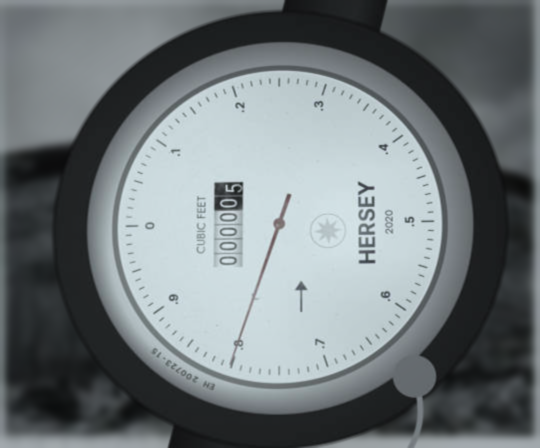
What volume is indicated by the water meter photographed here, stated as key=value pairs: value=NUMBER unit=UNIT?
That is value=4.80 unit=ft³
